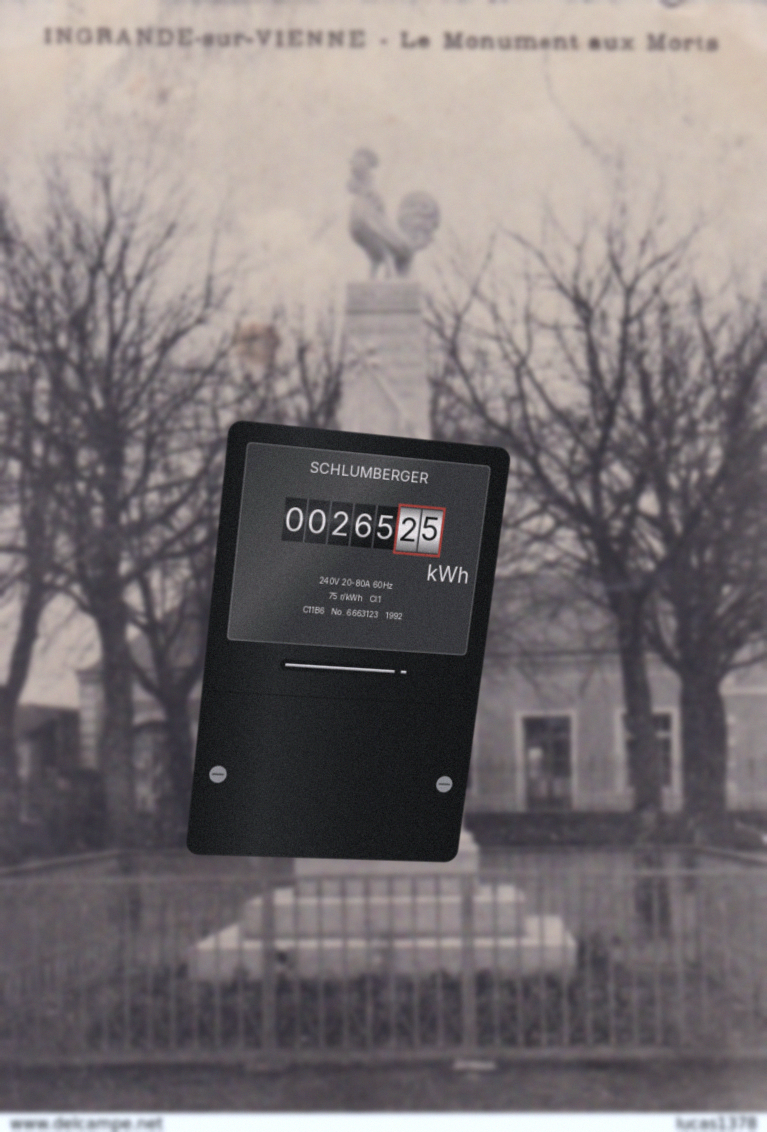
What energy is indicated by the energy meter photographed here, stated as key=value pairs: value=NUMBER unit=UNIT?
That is value=265.25 unit=kWh
